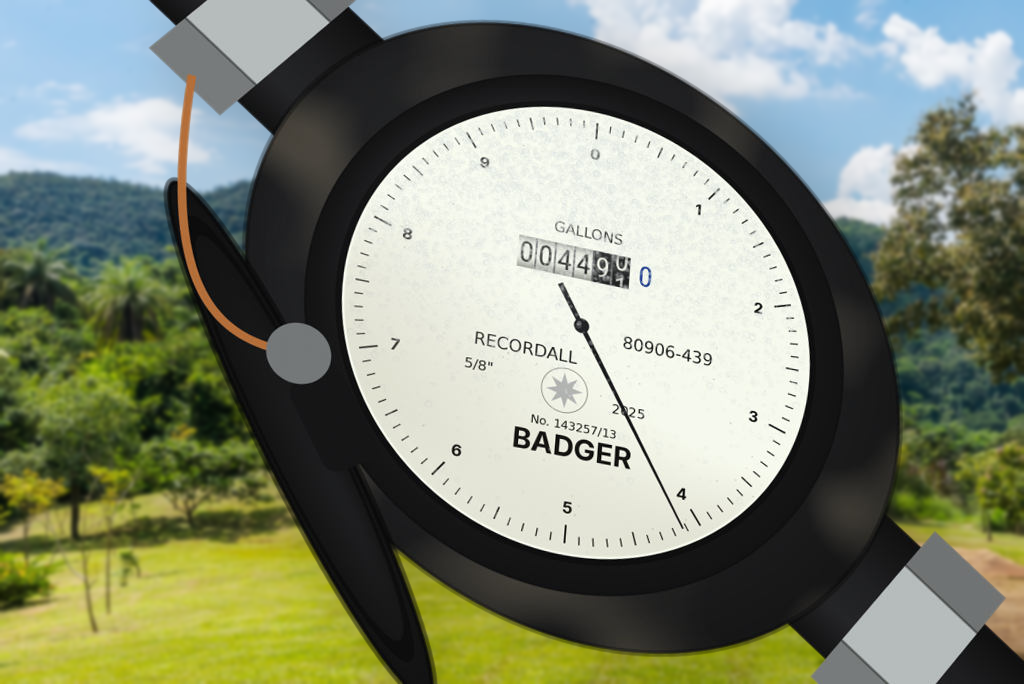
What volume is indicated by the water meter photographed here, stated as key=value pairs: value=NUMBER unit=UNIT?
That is value=44904.1 unit=gal
